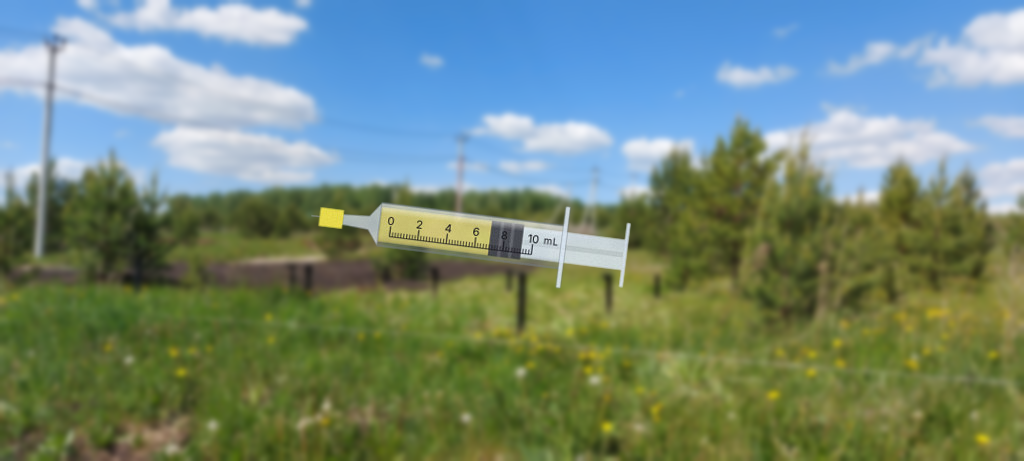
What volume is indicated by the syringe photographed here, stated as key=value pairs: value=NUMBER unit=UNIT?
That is value=7 unit=mL
